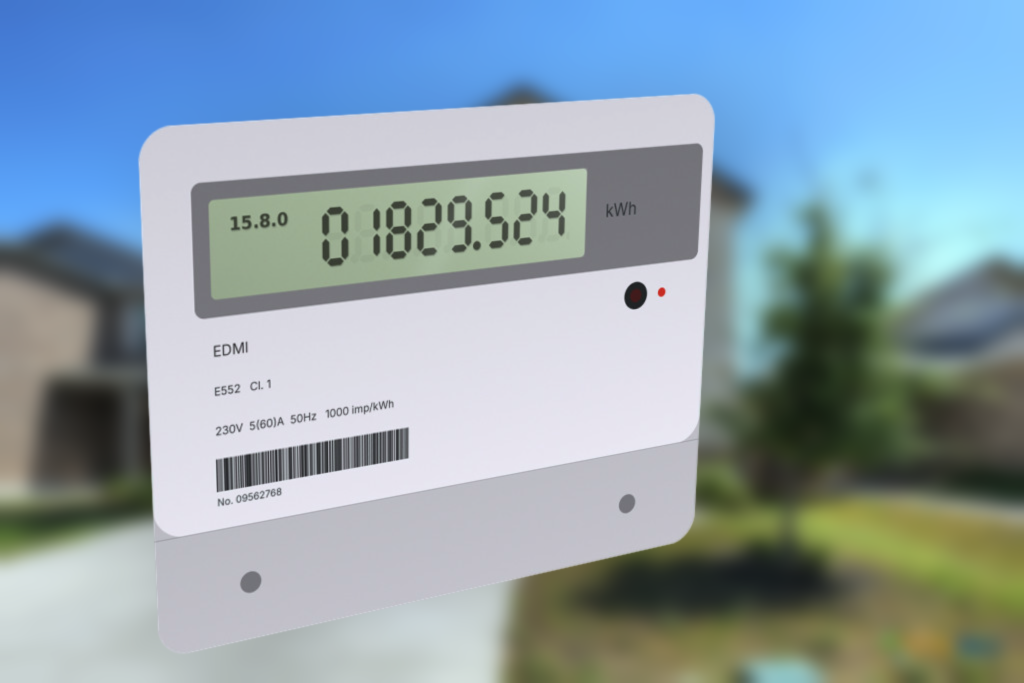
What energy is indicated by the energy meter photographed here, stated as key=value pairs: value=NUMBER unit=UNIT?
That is value=1829.524 unit=kWh
